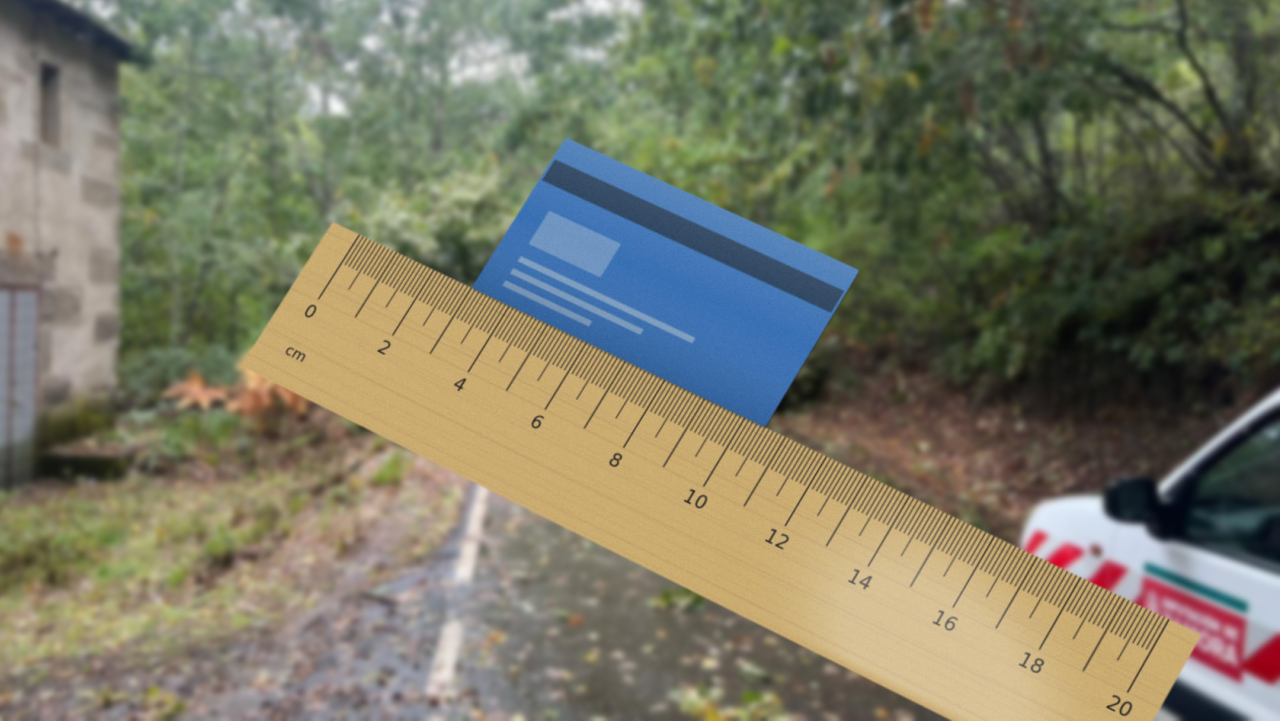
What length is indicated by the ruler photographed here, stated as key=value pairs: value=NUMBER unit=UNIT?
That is value=7.5 unit=cm
